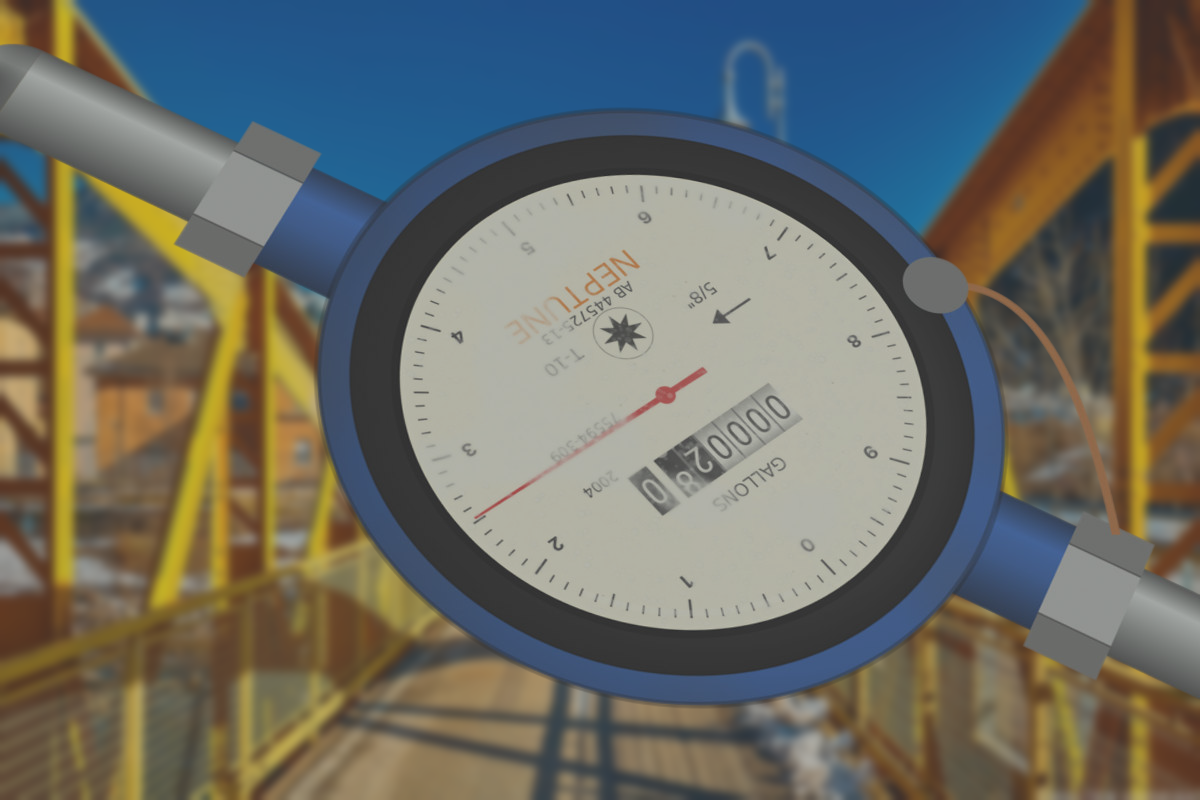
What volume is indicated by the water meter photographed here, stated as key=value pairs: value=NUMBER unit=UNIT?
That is value=282.5 unit=gal
